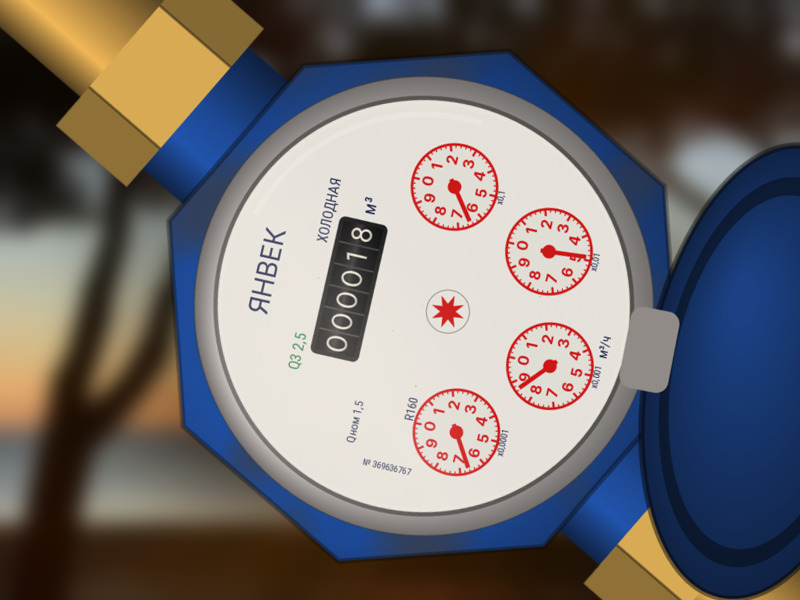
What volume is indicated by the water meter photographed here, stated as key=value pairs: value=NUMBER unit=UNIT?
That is value=18.6486 unit=m³
